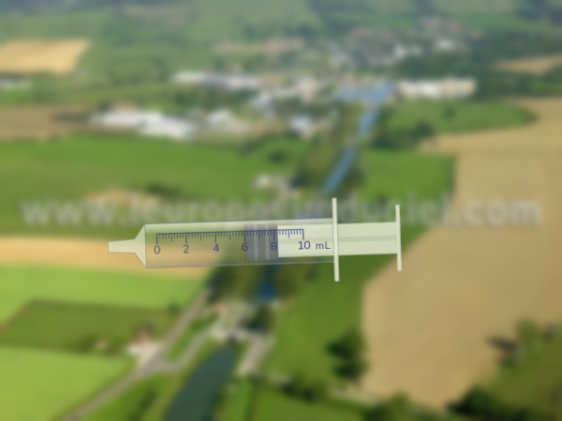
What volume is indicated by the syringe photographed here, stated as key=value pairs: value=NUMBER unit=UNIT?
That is value=6 unit=mL
